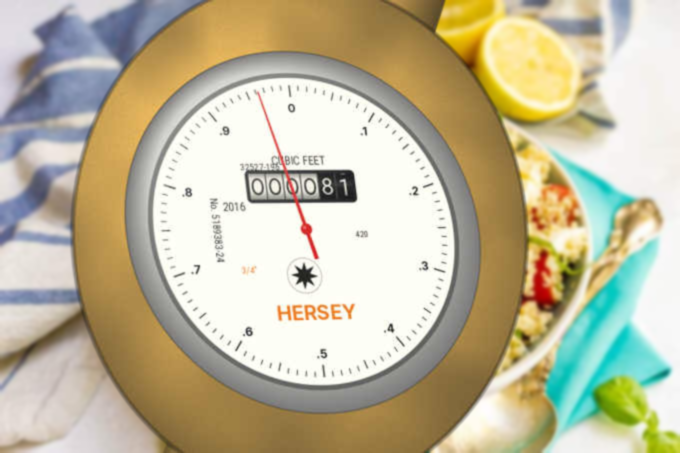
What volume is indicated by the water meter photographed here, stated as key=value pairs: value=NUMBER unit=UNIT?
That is value=80.96 unit=ft³
